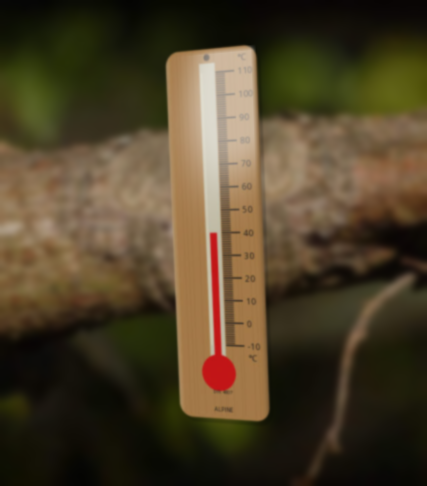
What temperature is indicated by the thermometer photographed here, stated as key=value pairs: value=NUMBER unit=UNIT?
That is value=40 unit=°C
